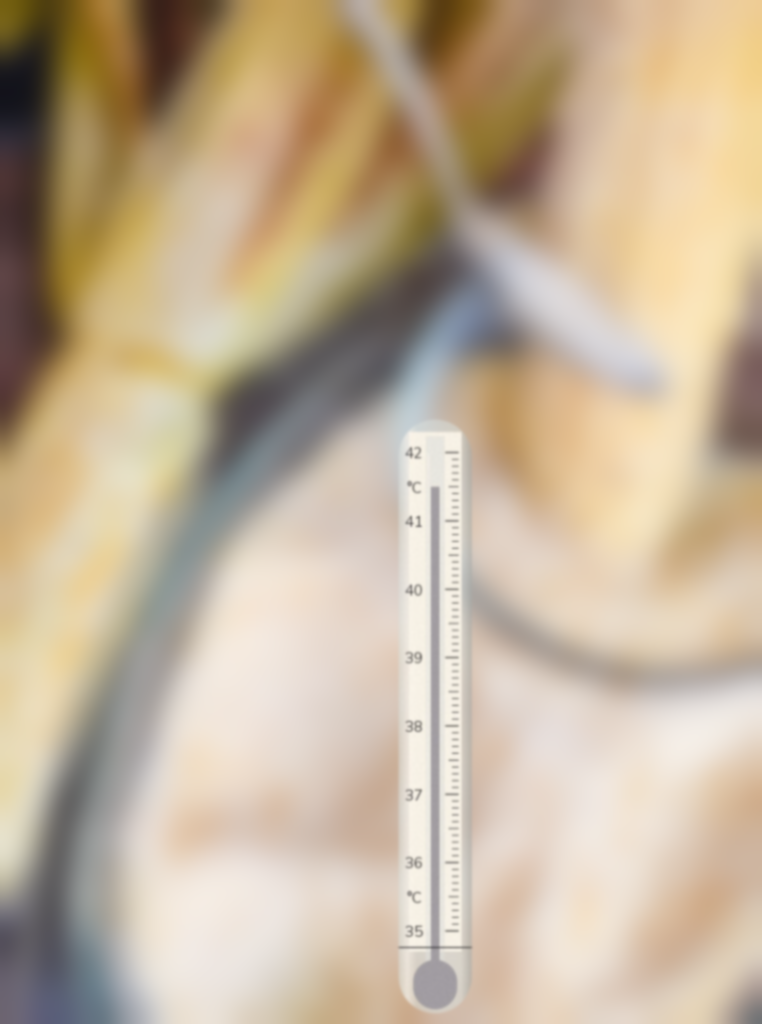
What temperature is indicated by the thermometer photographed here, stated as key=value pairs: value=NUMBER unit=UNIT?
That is value=41.5 unit=°C
